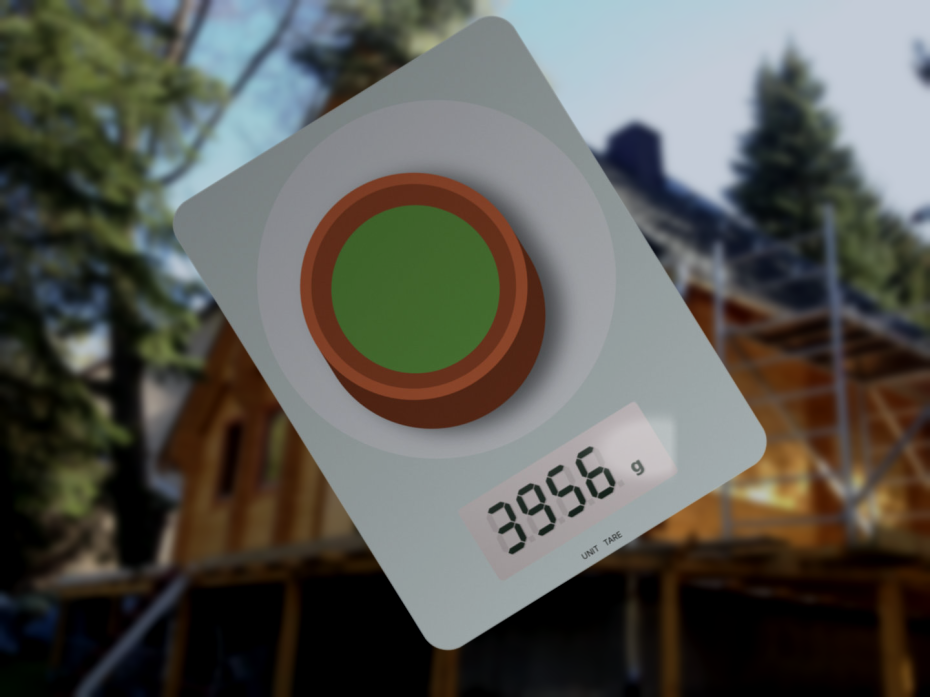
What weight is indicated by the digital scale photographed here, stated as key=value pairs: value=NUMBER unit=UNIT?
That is value=3956 unit=g
